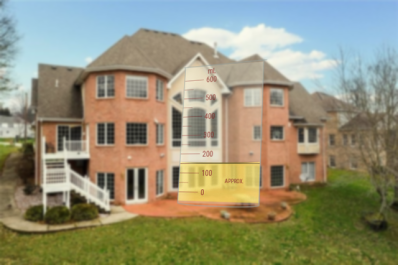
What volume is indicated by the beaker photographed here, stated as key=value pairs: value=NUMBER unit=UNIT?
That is value=150 unit=mL
